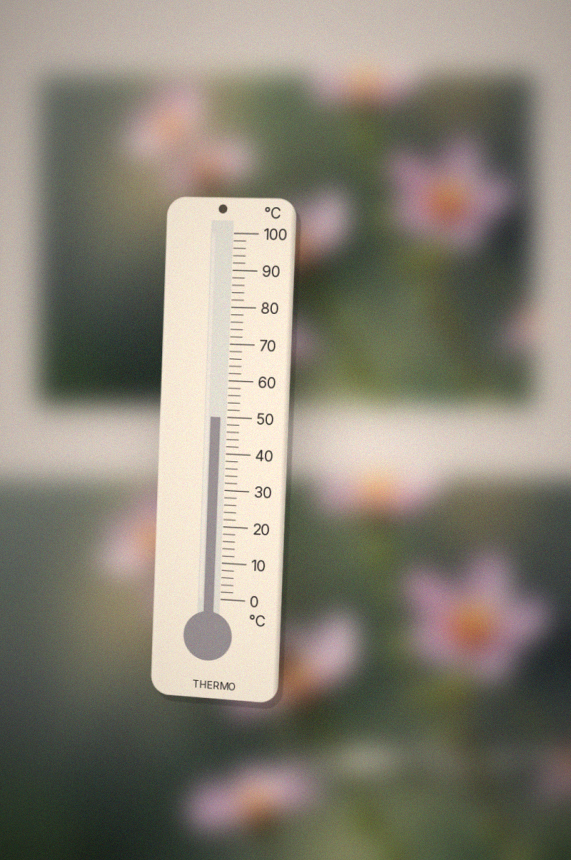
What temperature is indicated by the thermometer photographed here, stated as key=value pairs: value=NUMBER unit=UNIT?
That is value=50 unit=°C
